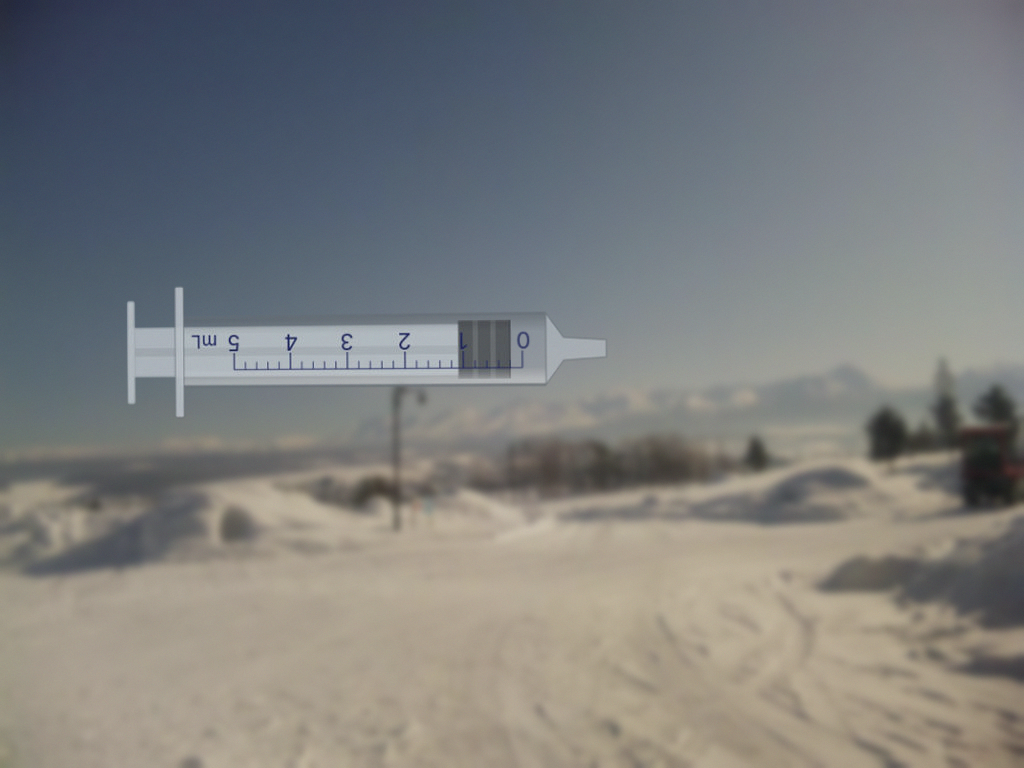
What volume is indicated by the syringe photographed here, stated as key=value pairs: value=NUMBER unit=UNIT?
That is value=0.2 unit=mL
